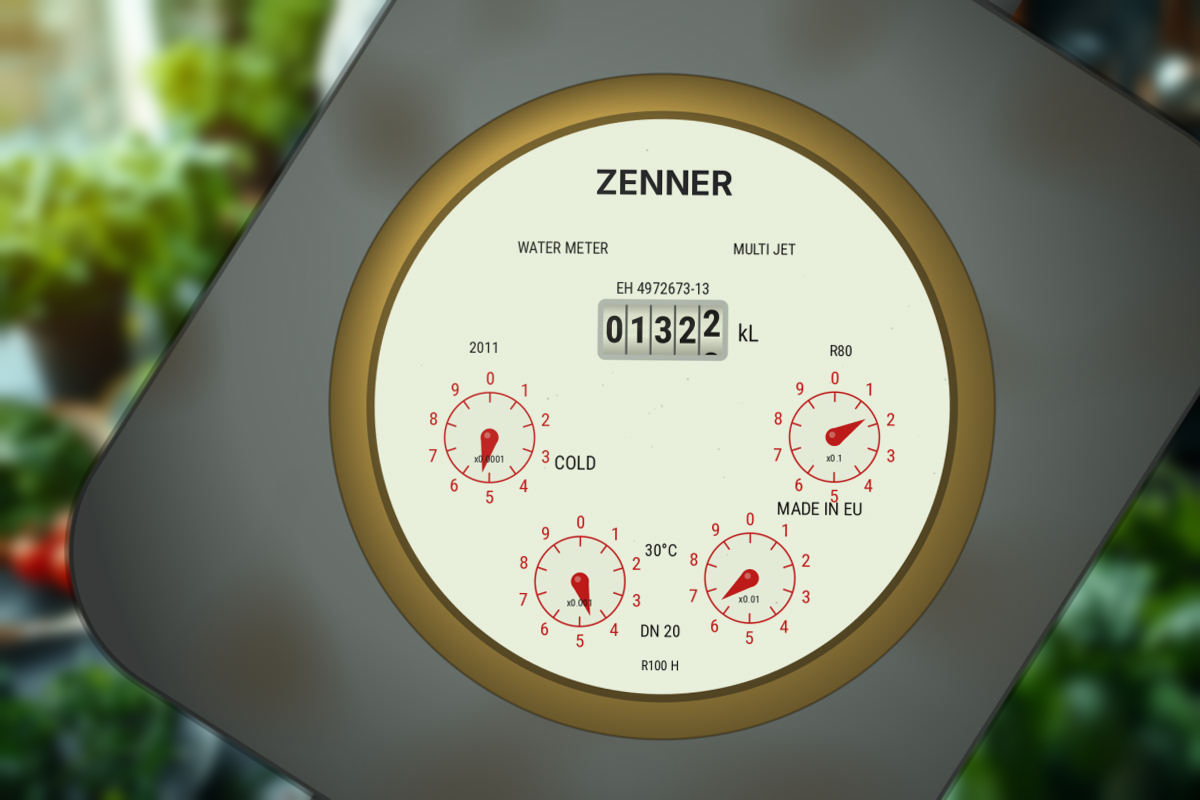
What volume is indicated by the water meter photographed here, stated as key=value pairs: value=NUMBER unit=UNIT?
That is value=1322.1645 unit=kL
